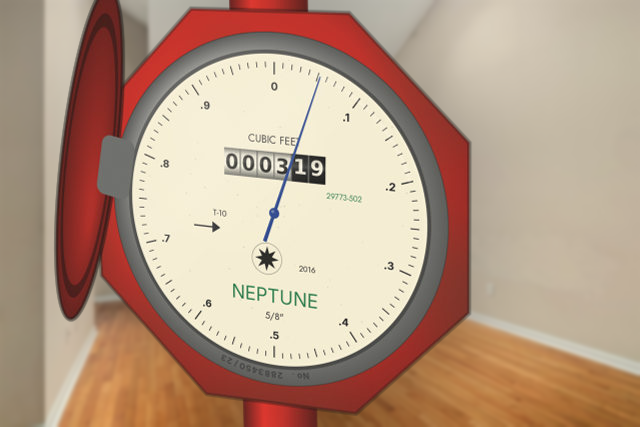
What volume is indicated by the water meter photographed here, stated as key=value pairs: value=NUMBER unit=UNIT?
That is value=319.05 unit=ft³
